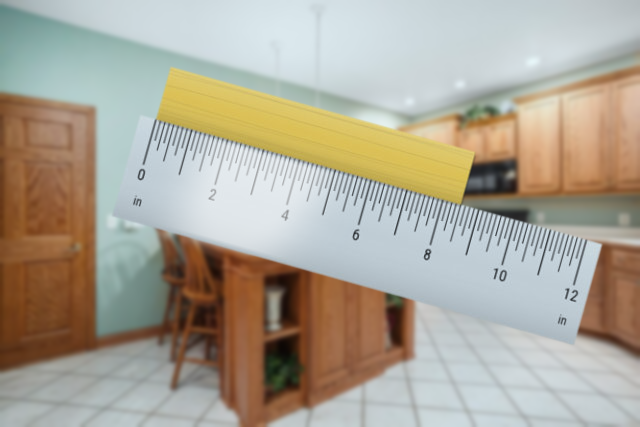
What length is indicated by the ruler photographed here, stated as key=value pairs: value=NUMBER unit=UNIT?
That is value=8.5 unit=in
